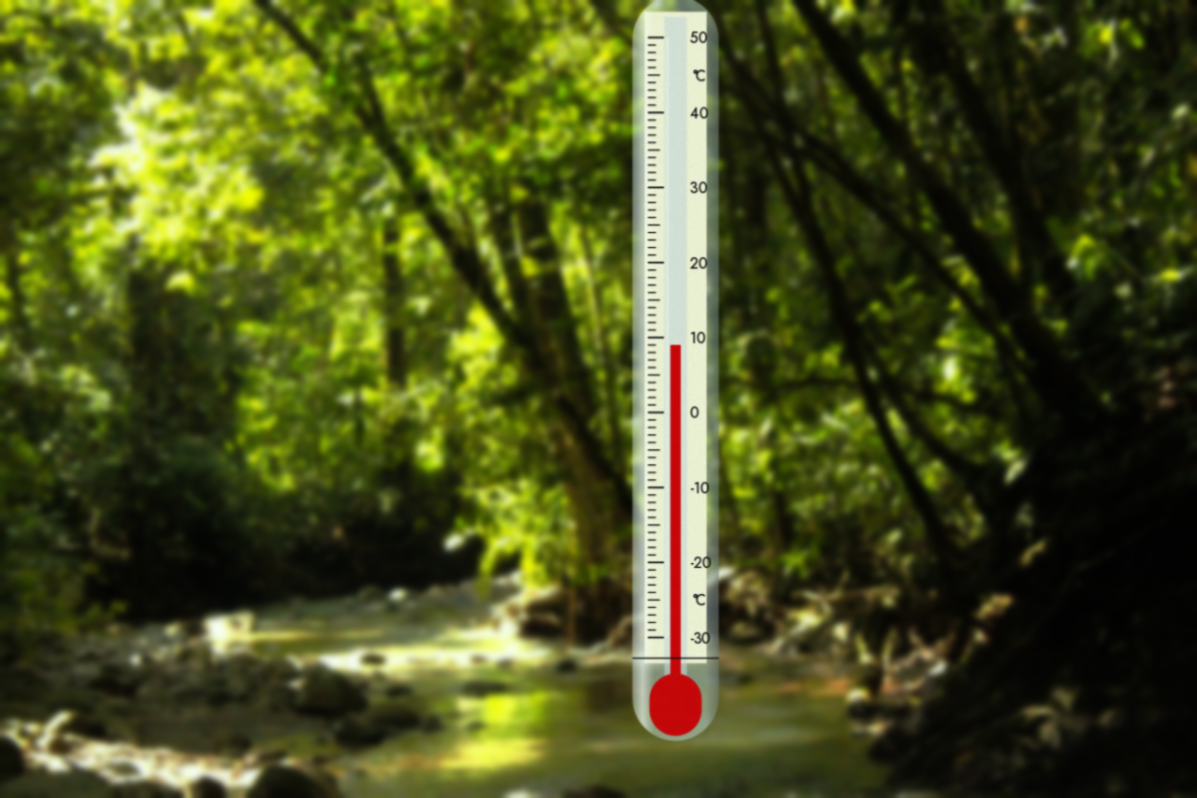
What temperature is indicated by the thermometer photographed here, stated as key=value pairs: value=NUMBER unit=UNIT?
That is value=9 unit=°C
